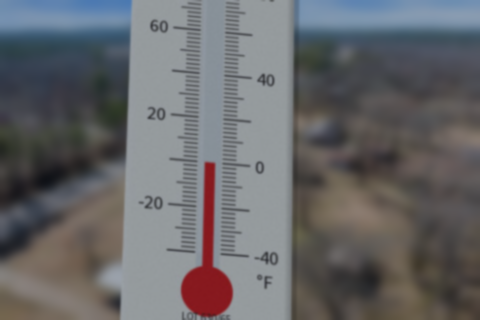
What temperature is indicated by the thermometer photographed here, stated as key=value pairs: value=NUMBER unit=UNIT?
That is value=0 unit=°F
